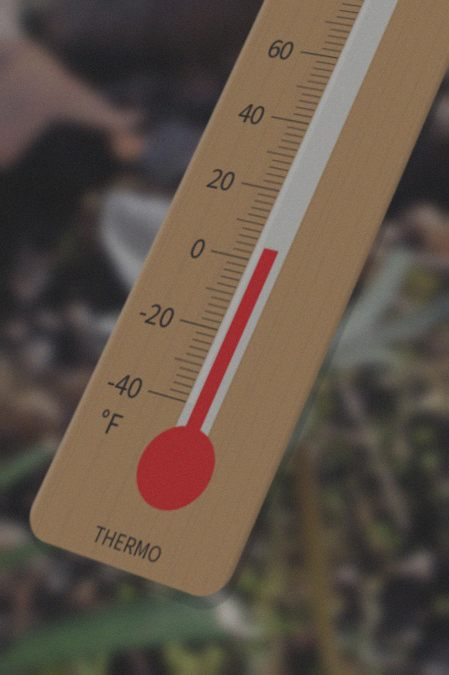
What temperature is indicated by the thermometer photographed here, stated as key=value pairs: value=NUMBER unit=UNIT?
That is value=4 unit=°F
